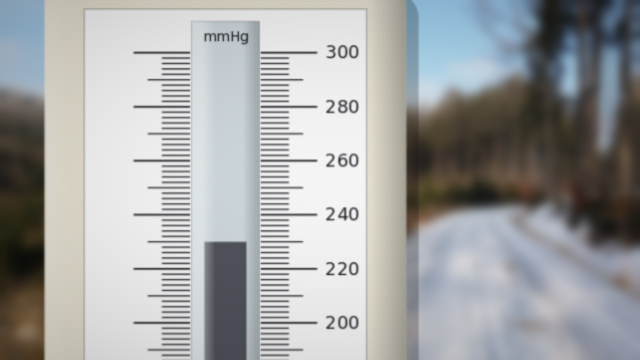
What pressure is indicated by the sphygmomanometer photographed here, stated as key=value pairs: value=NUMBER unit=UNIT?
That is value=230 unit=mmHg
